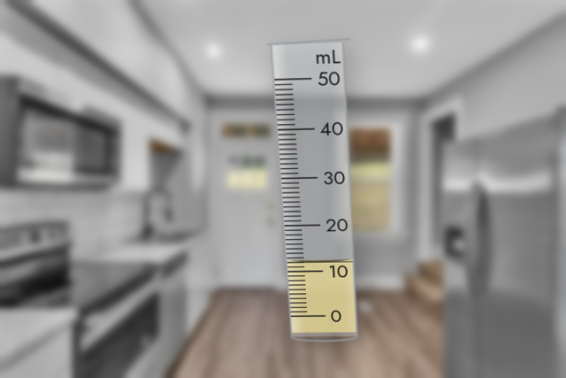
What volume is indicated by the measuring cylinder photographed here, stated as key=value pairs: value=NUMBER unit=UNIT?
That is value=12 unit=mL
